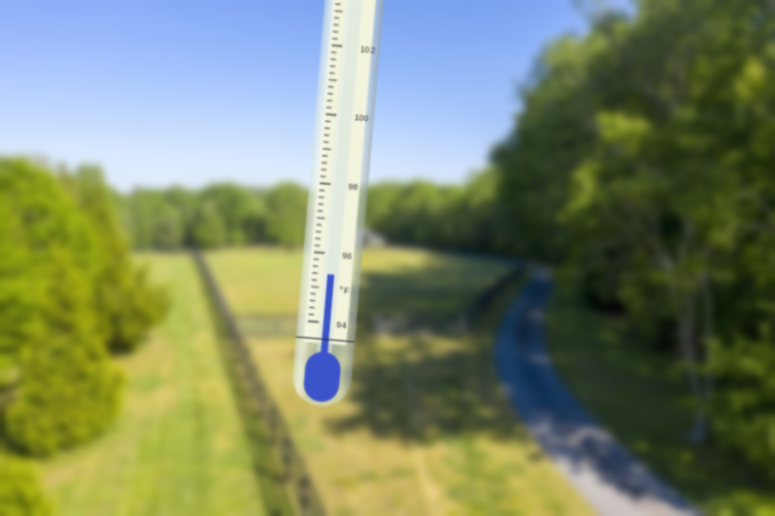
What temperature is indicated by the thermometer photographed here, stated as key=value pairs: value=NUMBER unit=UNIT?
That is value=95.4 unit=°F
